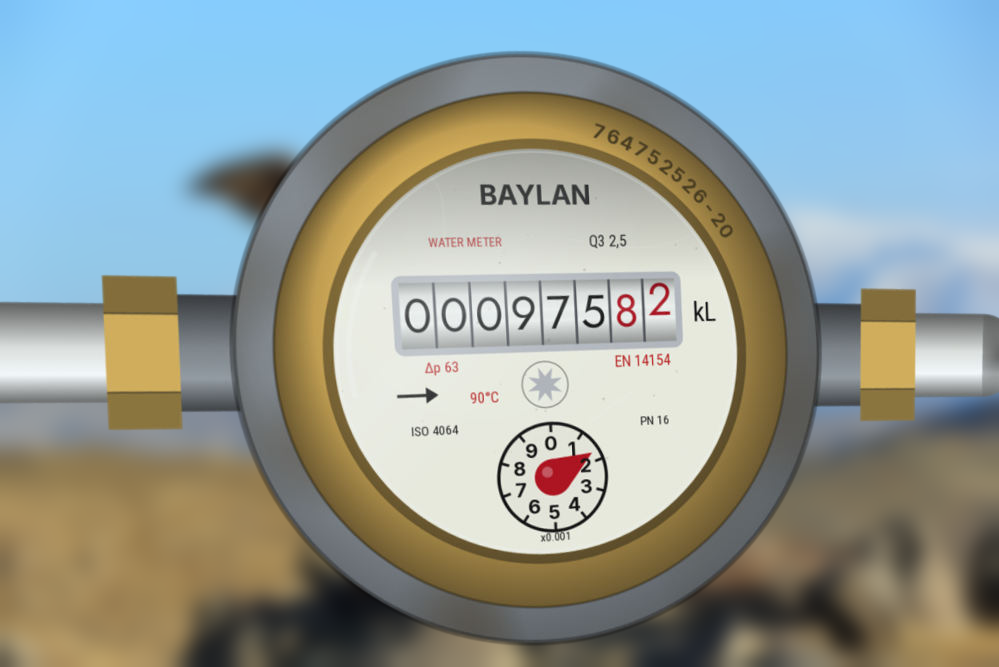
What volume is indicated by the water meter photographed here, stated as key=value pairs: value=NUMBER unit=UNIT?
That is value=975.821 unit=kL
